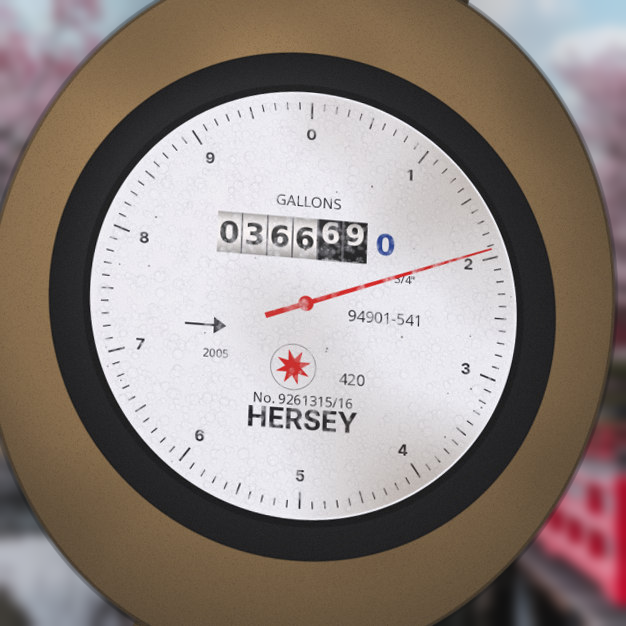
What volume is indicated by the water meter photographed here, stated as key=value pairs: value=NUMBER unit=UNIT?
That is value=366691.9 unit=gal
